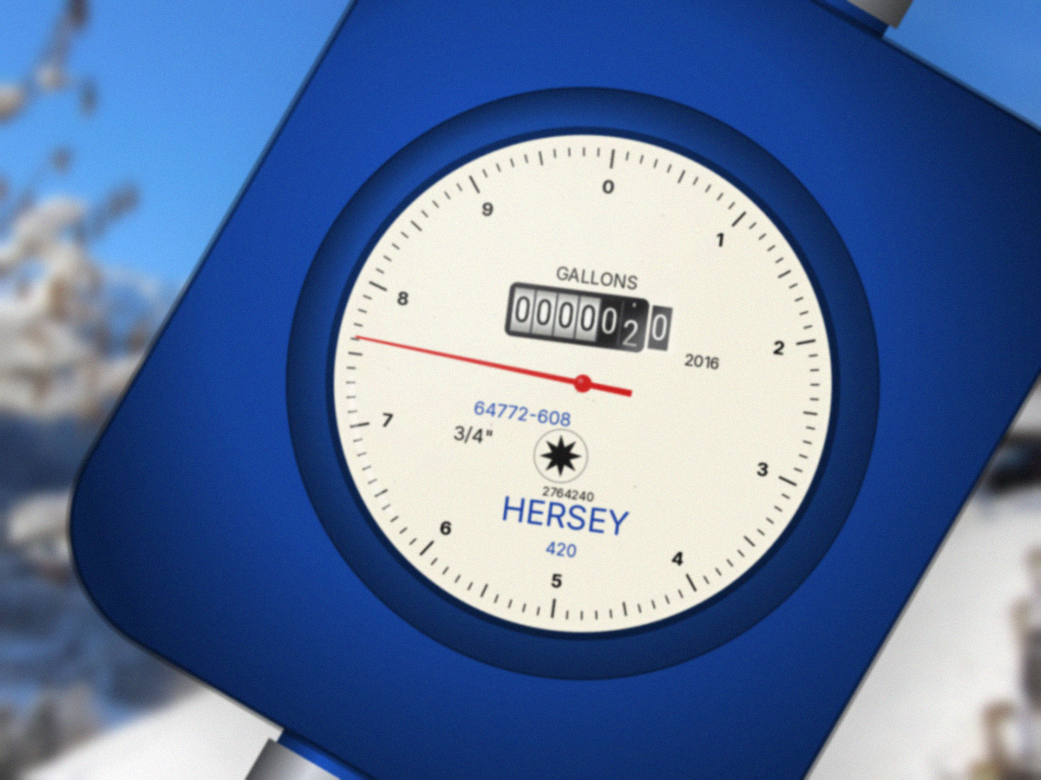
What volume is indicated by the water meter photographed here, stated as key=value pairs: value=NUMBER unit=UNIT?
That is value=17.6 unit=gal
